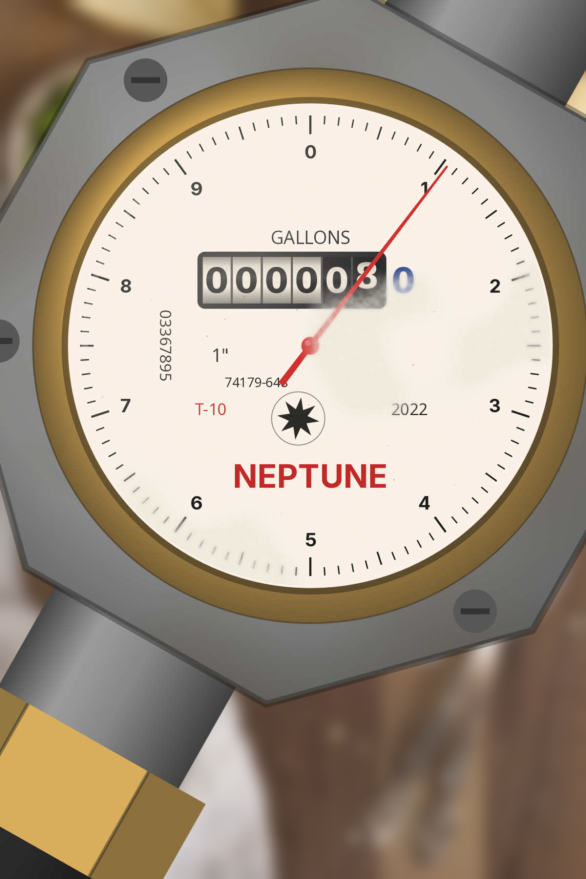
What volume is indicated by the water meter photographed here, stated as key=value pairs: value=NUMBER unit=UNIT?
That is value=81.0 unit=gal
